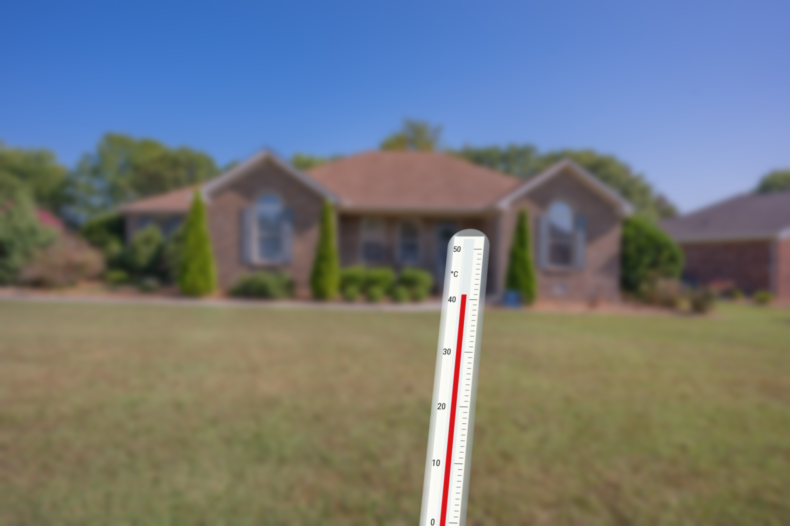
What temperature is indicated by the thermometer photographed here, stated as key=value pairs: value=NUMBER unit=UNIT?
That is value=41 unit=°C
